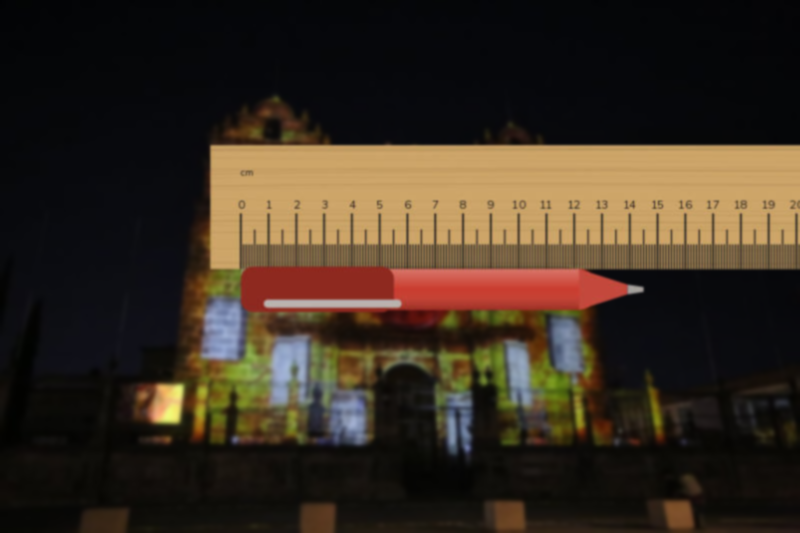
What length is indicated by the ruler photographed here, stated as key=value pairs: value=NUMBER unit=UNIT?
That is value=14.5 unit=cm
